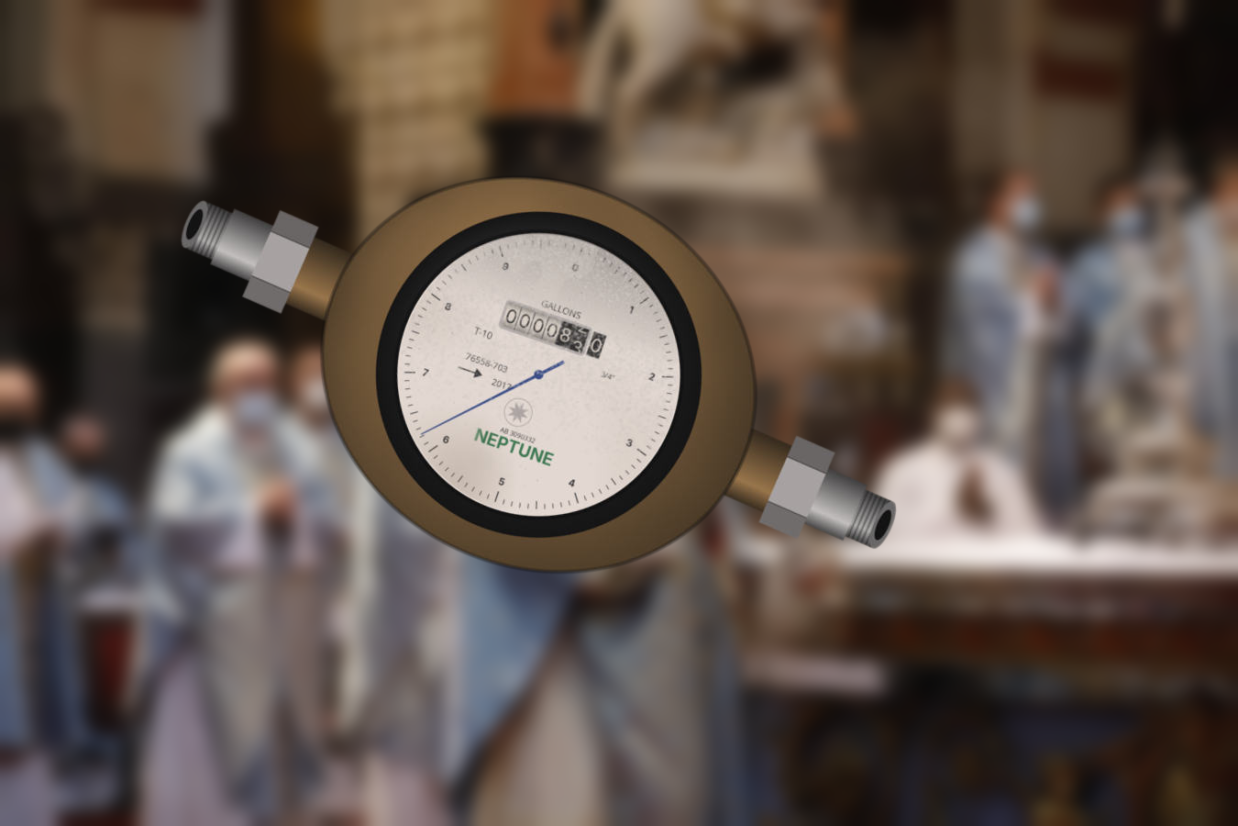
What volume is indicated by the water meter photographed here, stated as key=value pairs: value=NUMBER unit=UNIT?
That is value=826.2 unit=gal
